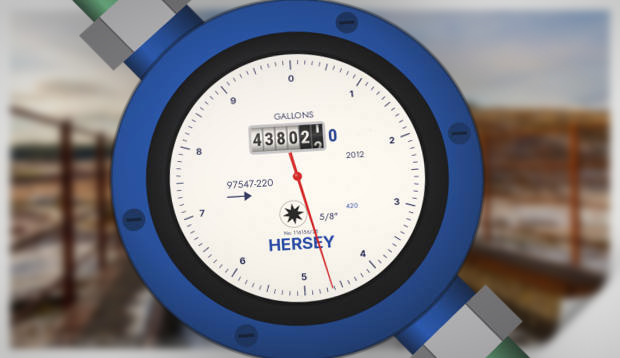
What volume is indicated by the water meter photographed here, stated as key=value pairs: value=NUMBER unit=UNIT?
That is value=4380214.6 unit=gal
